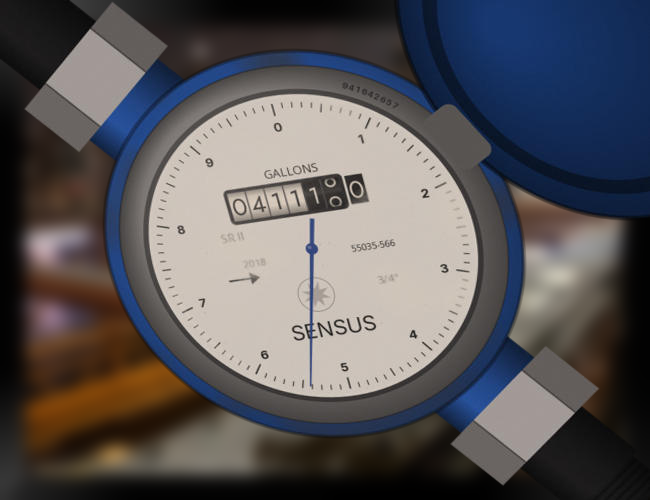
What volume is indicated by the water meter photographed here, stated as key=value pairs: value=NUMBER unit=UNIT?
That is value=411185.4 unit=gal
